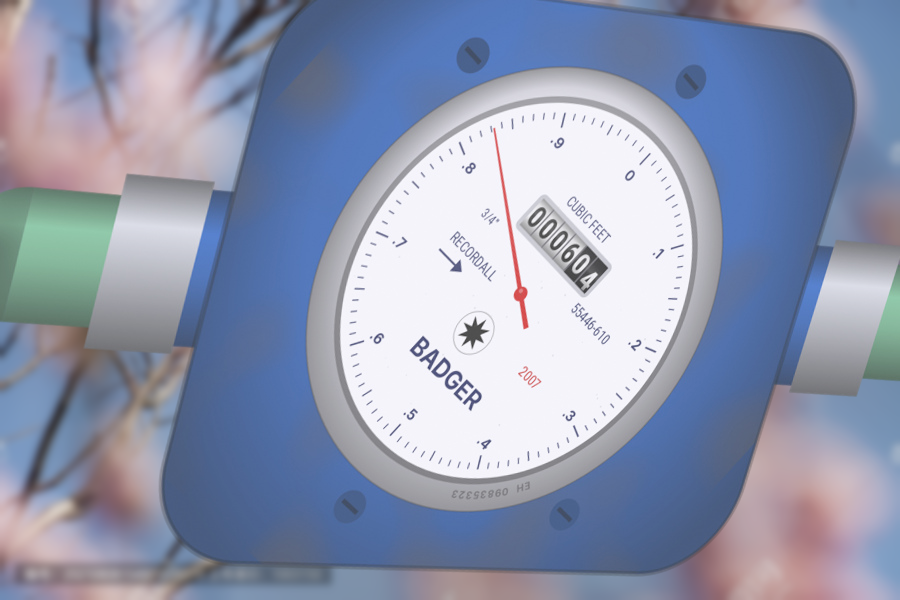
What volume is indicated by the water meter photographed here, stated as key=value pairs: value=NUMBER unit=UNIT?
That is value=603.83 unit=ft³
